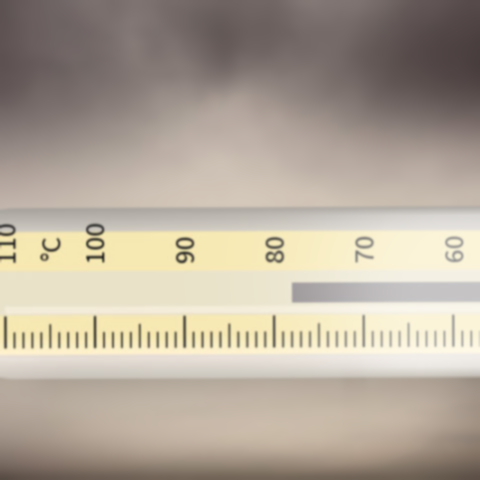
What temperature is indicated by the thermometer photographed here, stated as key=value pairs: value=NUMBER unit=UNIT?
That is value=78 unit=°C
